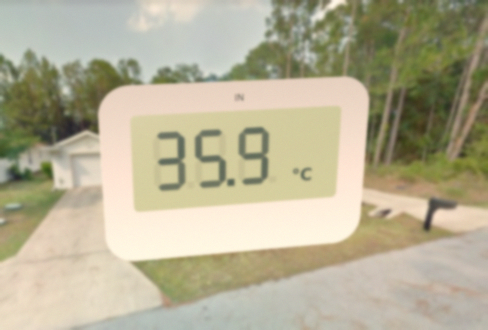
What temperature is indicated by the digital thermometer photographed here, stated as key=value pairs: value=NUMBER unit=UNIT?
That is value=35.9 unit=°C
